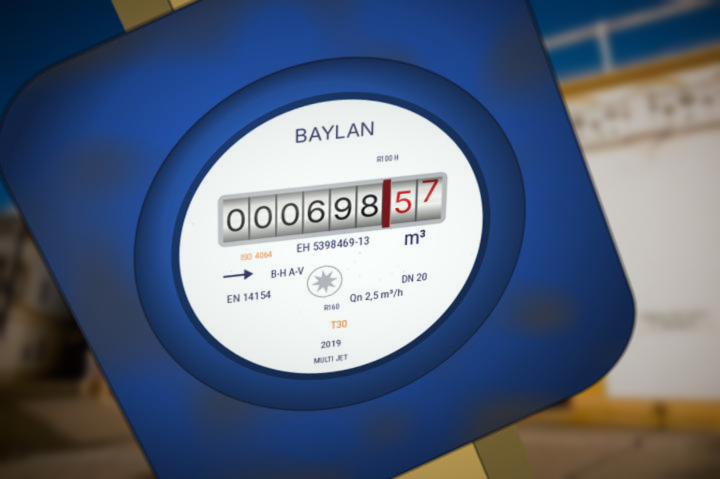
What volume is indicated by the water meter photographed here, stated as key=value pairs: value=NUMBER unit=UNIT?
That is value=698.57 unit=m³
